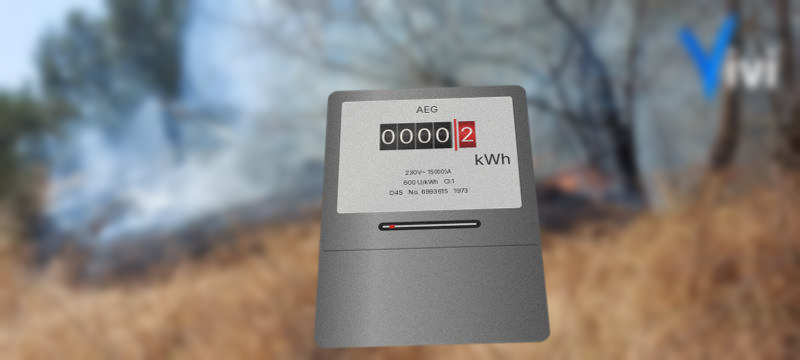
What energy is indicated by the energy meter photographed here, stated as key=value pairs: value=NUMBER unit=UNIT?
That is value=0.2 unit=kWh
